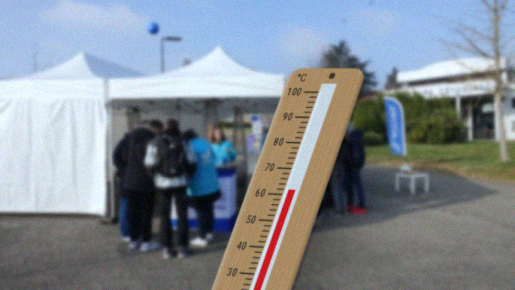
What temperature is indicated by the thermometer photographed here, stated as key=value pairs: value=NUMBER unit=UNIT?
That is value=62 unit=°C
